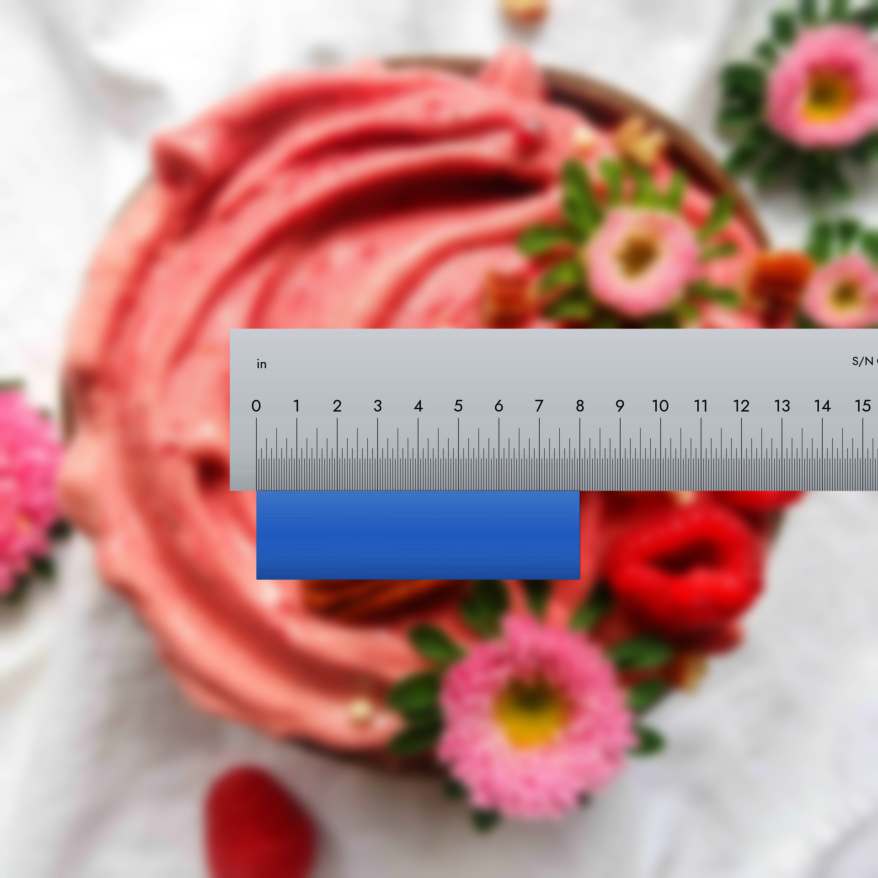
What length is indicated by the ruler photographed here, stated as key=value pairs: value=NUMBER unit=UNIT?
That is value=8 unit=in
